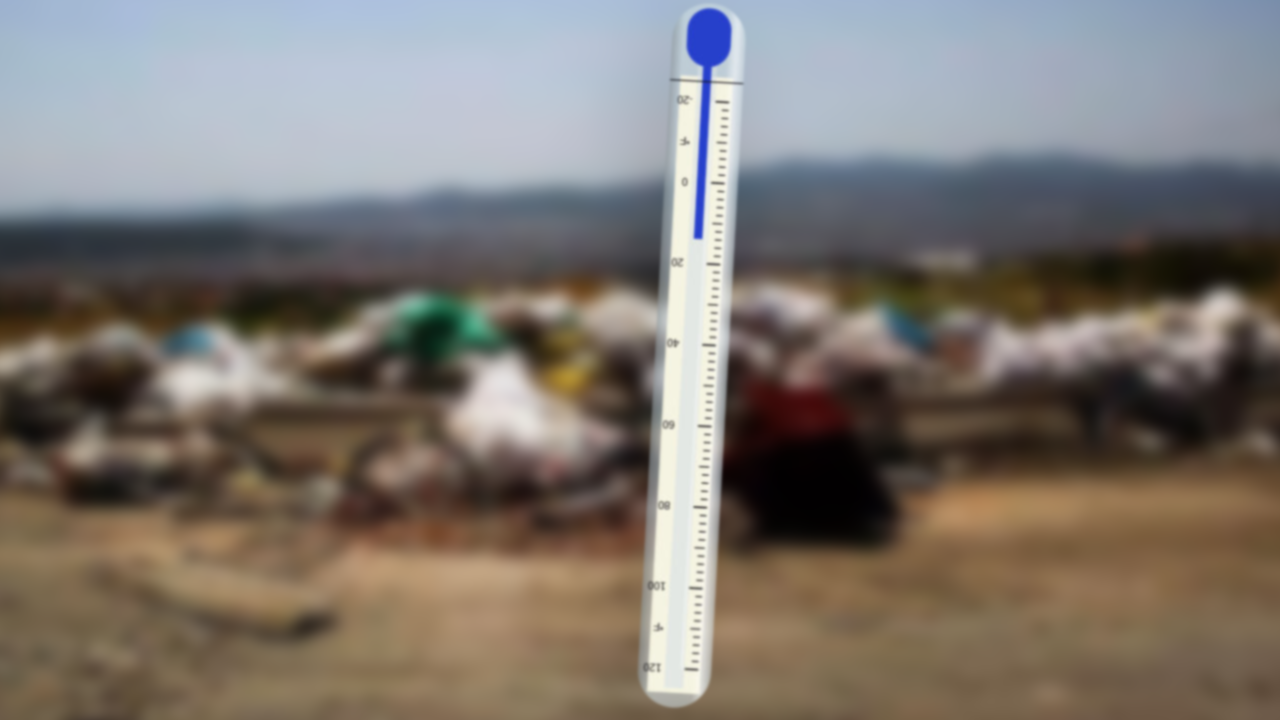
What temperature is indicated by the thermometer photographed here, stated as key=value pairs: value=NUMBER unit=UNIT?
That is value=14 unit=°F
